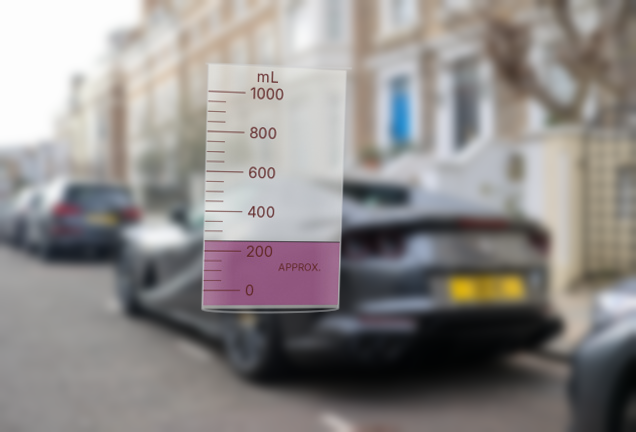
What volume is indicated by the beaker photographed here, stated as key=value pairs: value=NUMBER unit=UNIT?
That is value=250 unit=mL
